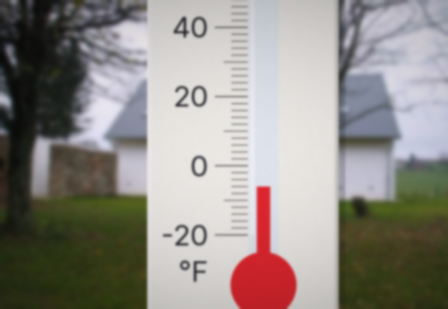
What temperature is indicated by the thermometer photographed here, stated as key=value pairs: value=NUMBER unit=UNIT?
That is value=-6 unit=°F
